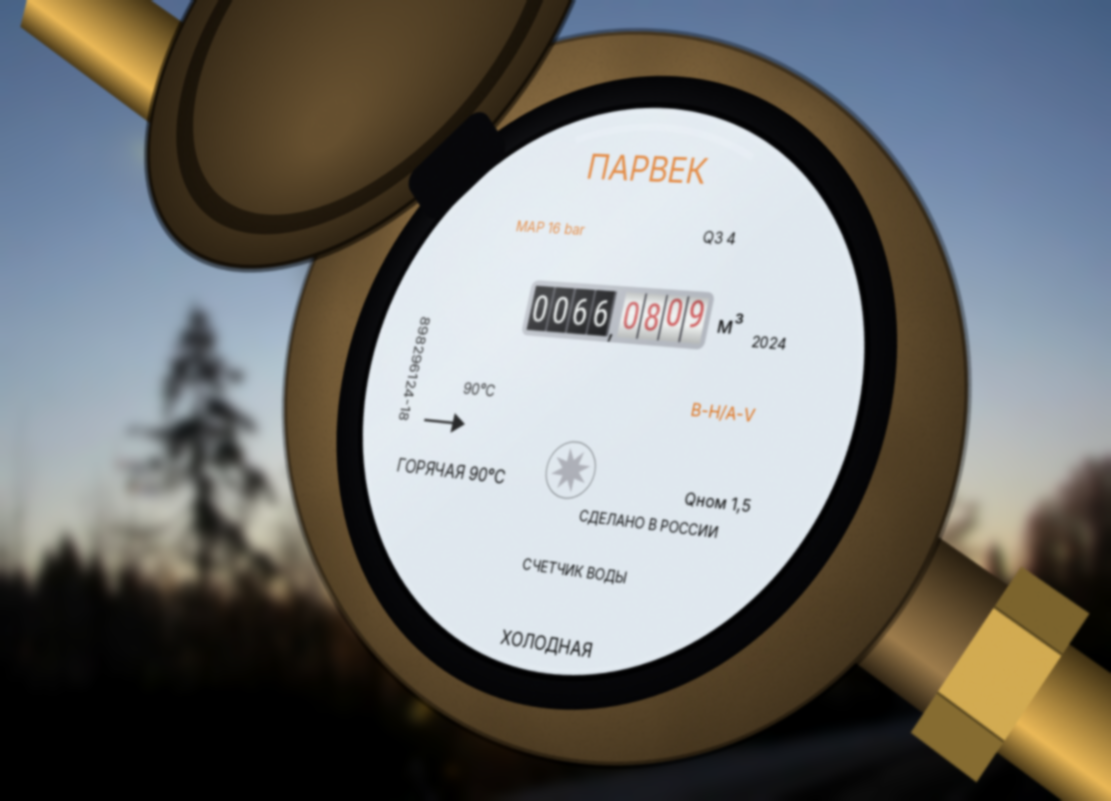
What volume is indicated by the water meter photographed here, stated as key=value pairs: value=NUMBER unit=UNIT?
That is value=66.0809 unit=m³
